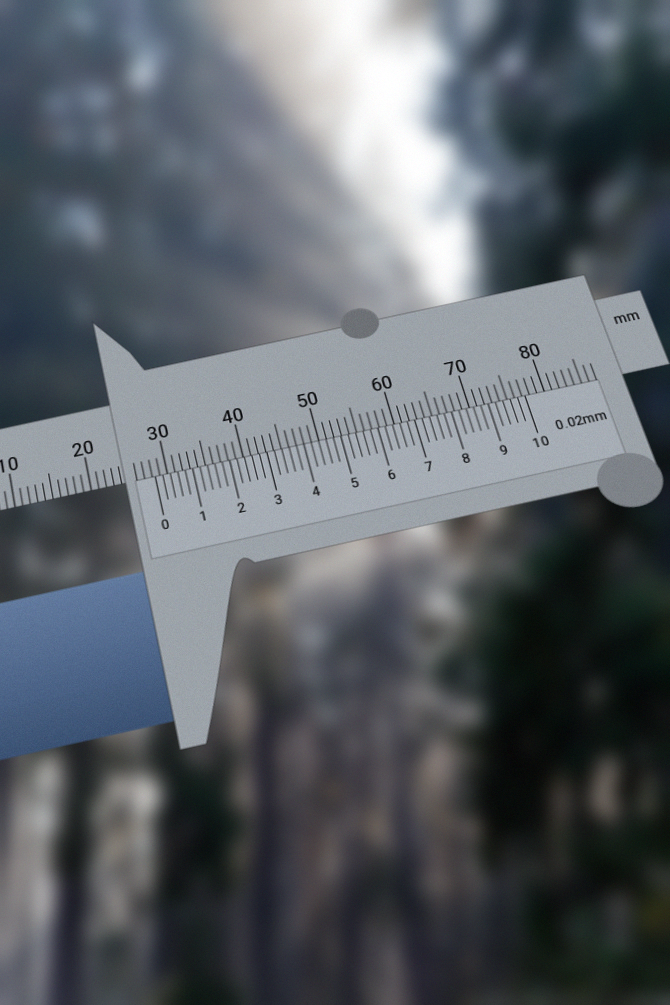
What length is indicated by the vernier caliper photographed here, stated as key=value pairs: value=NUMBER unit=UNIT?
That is value=28.4 unit=mm
